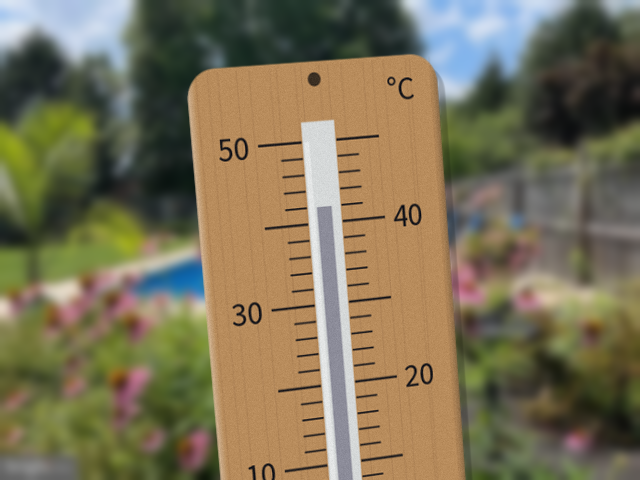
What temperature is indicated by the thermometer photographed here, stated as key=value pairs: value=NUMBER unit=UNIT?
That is value=42 unit=°C
